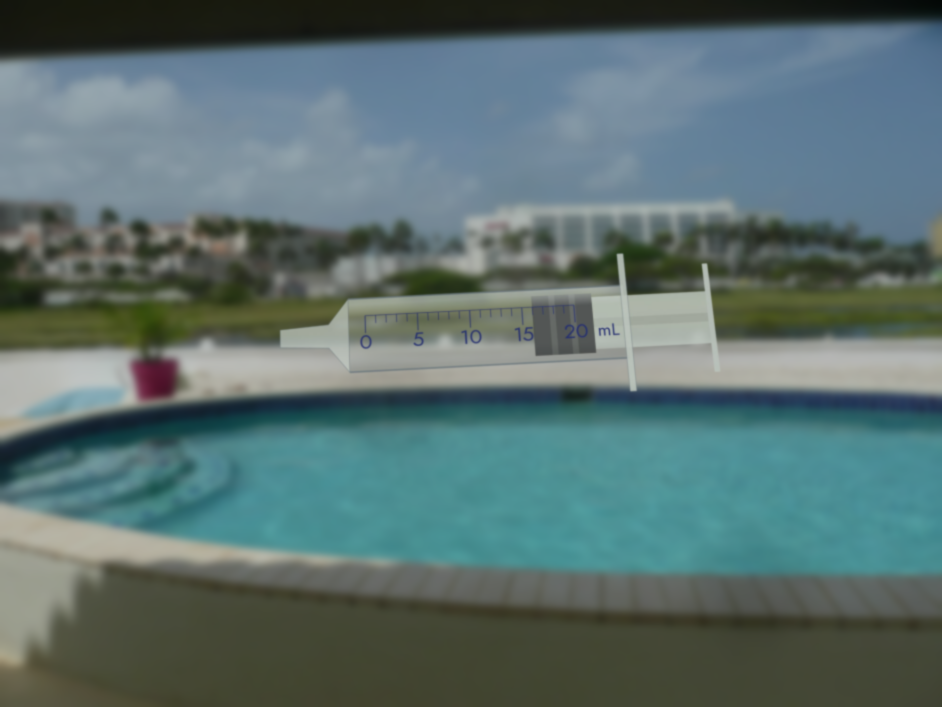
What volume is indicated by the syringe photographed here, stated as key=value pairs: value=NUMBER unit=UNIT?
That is value=16 unit=mL
